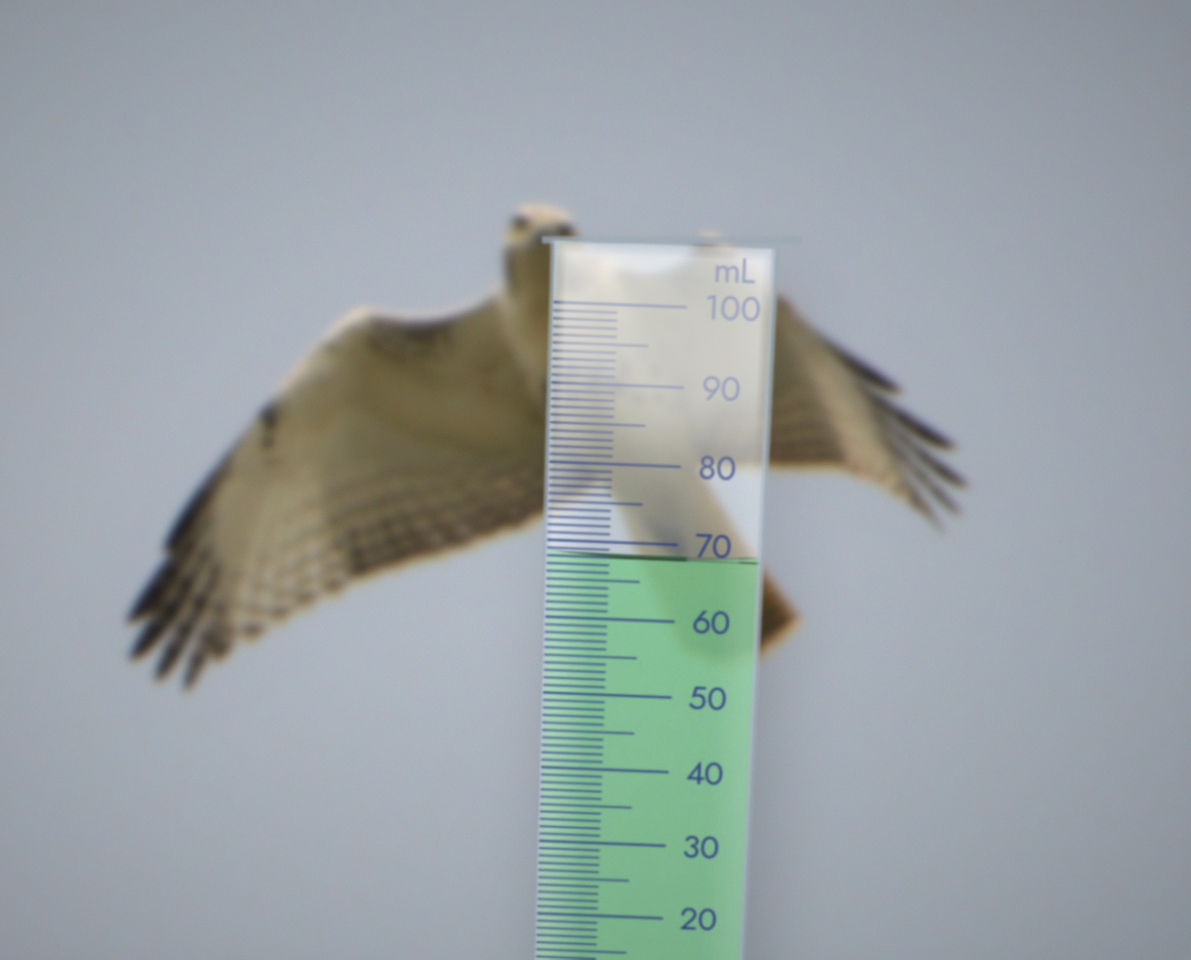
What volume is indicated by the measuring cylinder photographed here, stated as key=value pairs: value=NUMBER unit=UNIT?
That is value=68 unit=mL
